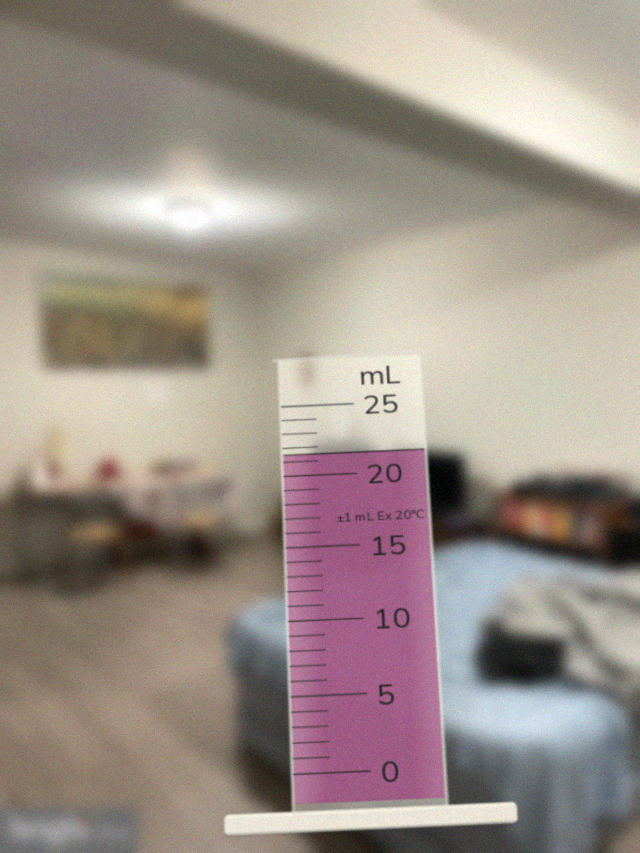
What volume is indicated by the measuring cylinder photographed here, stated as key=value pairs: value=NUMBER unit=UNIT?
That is value=21.5 unit=mL
